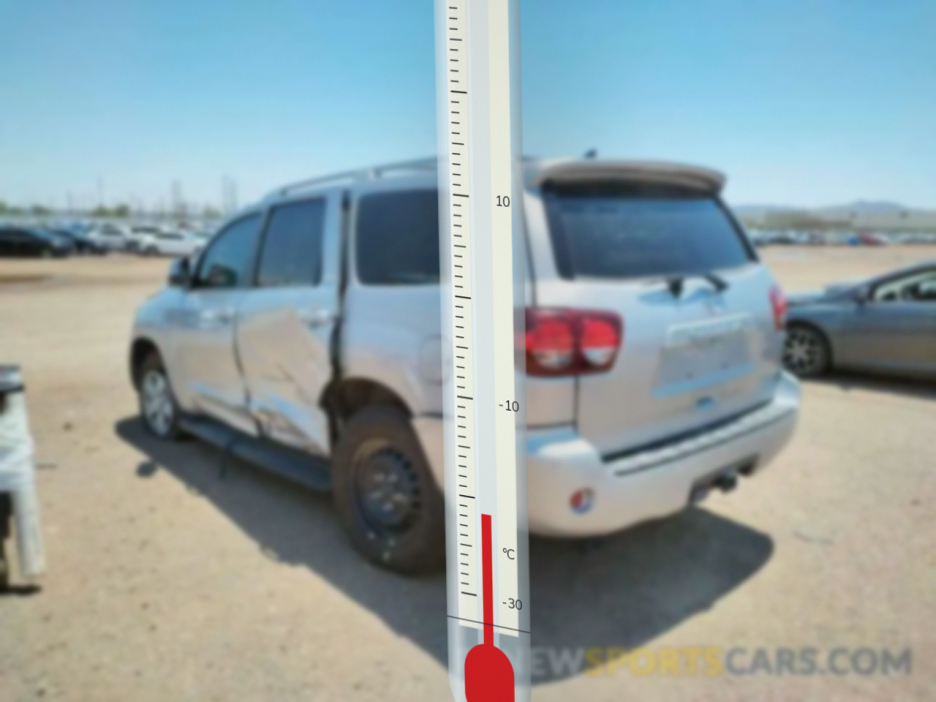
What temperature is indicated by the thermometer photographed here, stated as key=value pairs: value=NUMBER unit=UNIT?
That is value=-21.5 unit=°C
